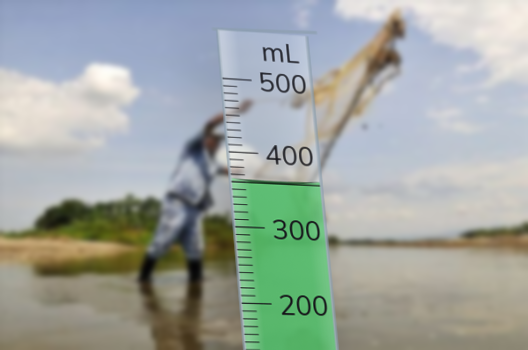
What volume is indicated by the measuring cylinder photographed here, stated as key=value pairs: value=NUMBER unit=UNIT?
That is value=360 unit=mL
